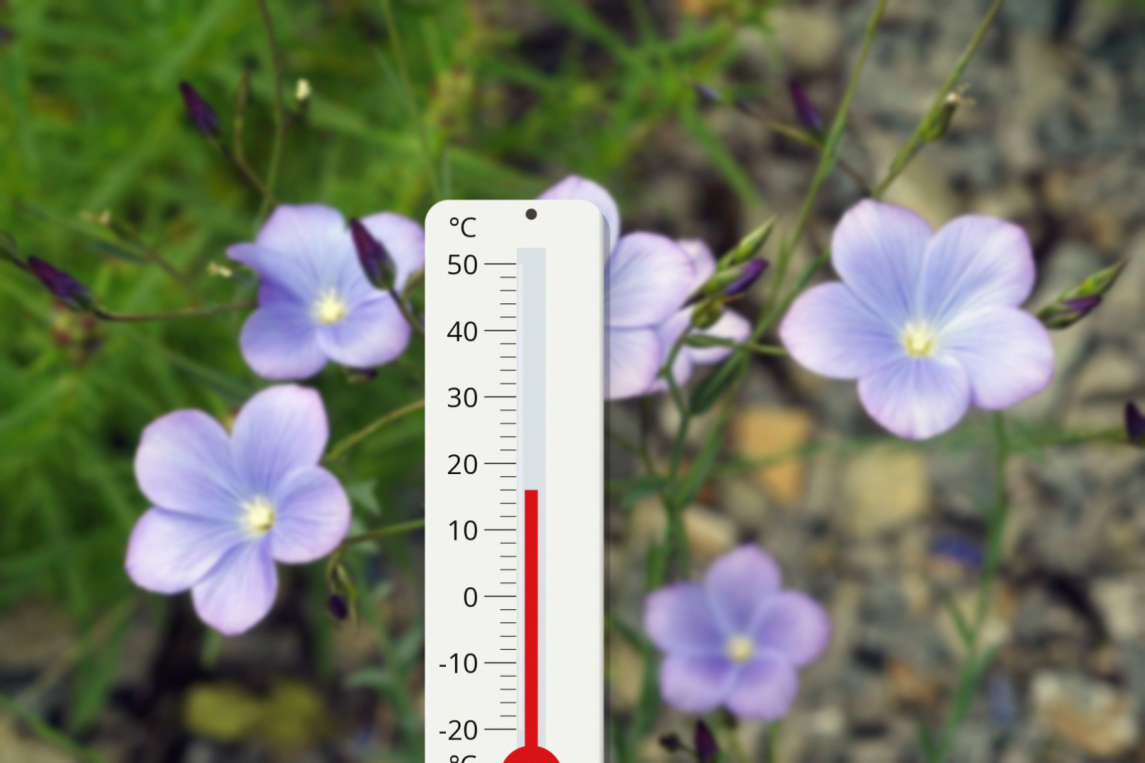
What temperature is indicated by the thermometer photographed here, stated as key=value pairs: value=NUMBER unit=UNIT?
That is value=16 unit=°C
